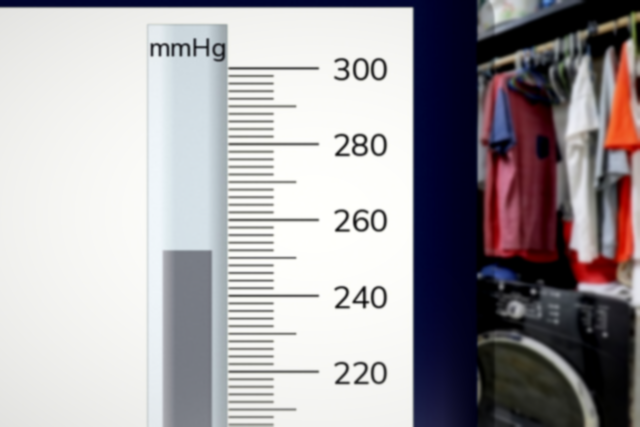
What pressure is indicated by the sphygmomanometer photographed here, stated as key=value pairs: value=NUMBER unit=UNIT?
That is value=252 unit=mmHg
